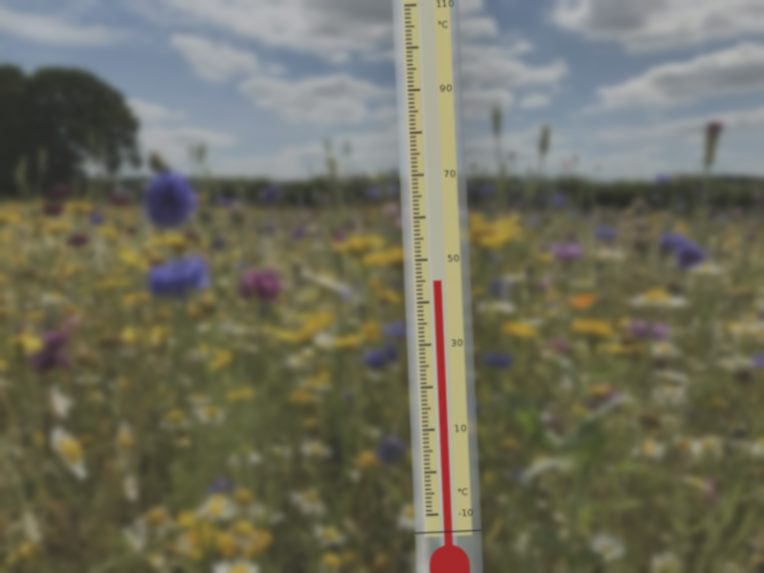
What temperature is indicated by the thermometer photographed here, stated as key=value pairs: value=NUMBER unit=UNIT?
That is value=45 unit=°C
